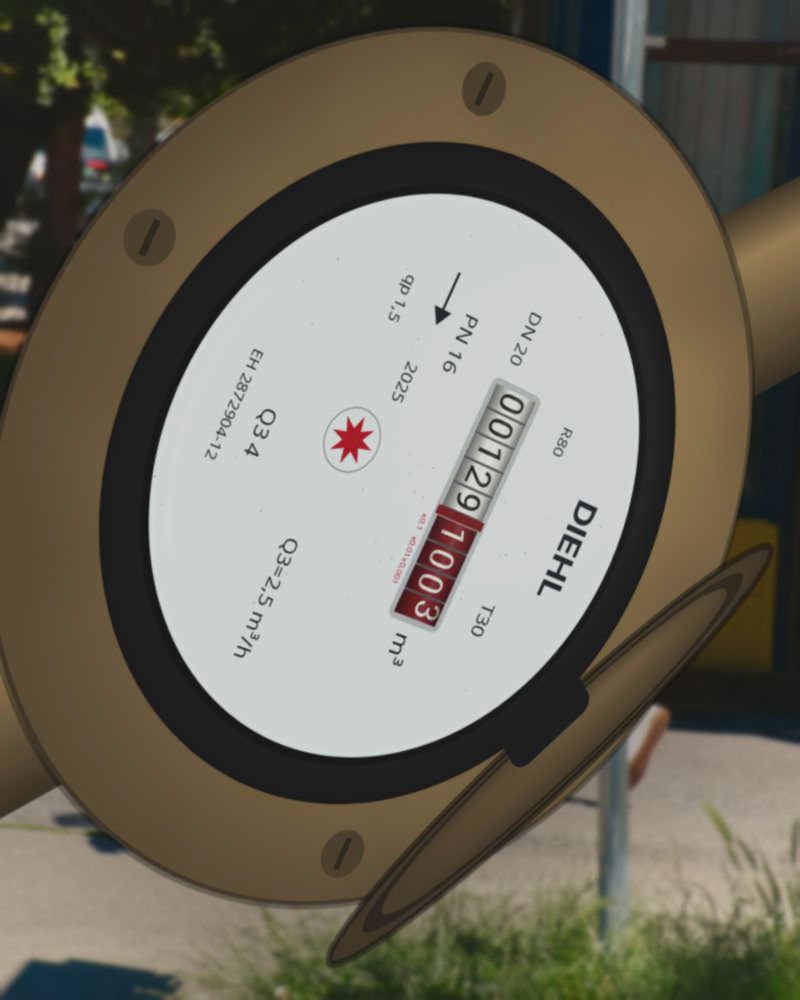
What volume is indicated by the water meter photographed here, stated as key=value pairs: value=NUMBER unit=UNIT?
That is value=129.1003 unit=m³
